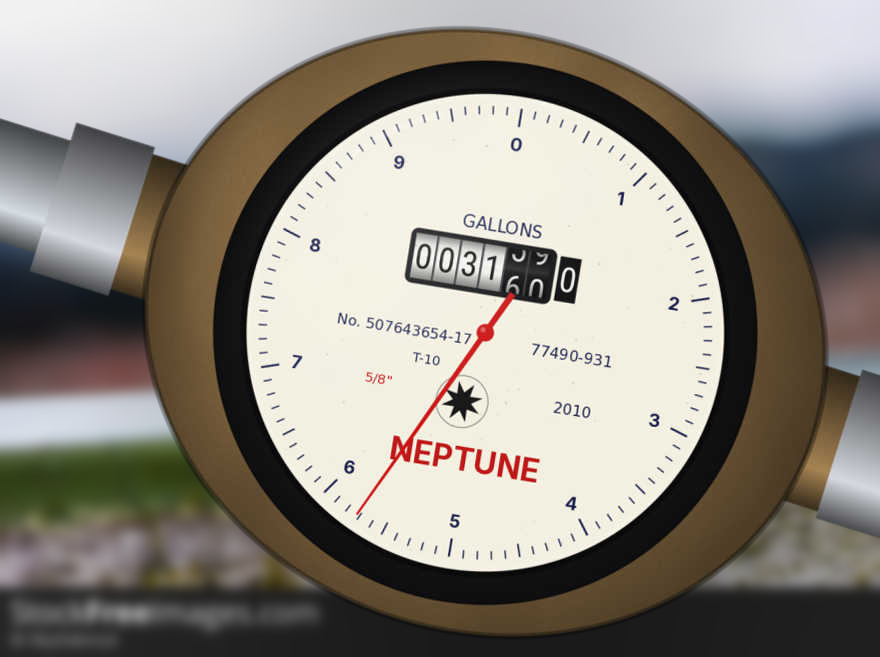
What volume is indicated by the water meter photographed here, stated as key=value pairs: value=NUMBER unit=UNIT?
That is value=31595.7 unit=gal
